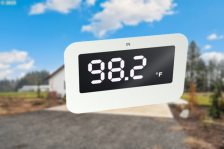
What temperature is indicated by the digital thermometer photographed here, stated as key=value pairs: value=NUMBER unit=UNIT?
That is value=98.2 unit=°F
